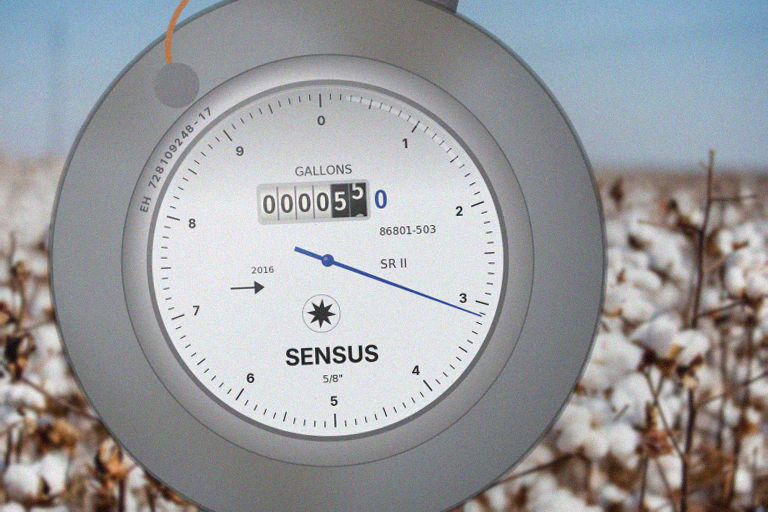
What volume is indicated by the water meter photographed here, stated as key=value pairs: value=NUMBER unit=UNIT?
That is value=553.1 unit=gal
